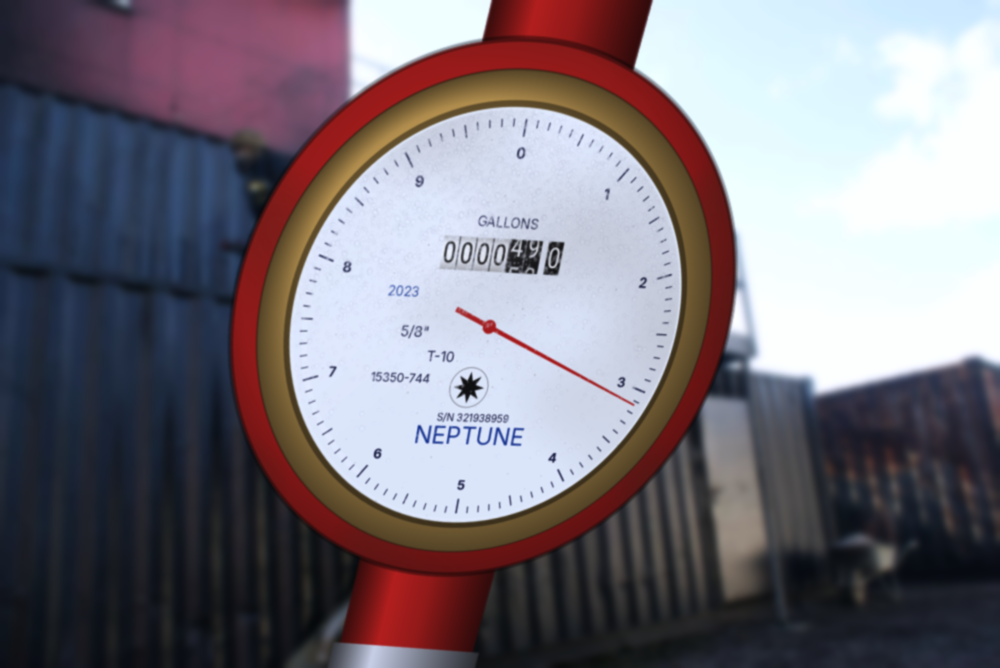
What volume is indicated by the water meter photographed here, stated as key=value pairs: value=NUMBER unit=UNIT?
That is value=493.1 unit=gal
